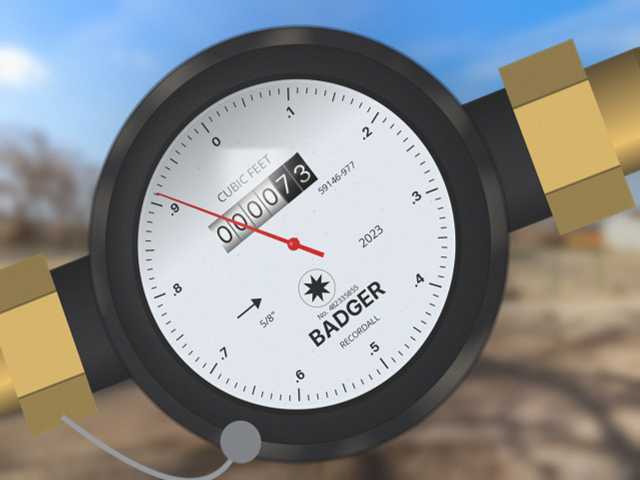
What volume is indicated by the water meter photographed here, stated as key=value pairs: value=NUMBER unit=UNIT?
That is value=72.91 unit=ft³
